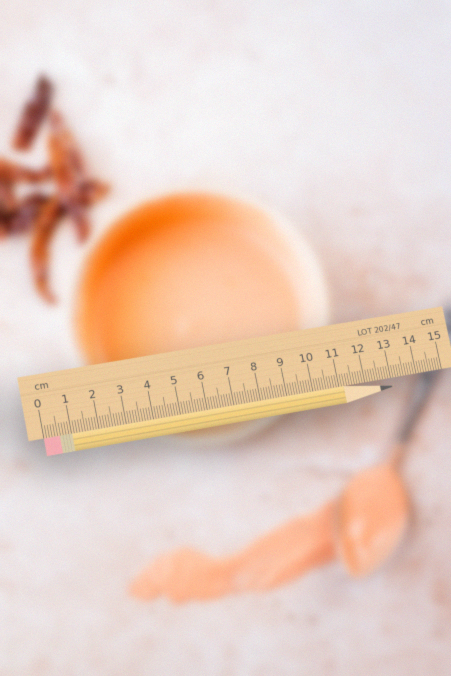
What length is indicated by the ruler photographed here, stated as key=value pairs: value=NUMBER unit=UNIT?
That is value=13 unit=cm
